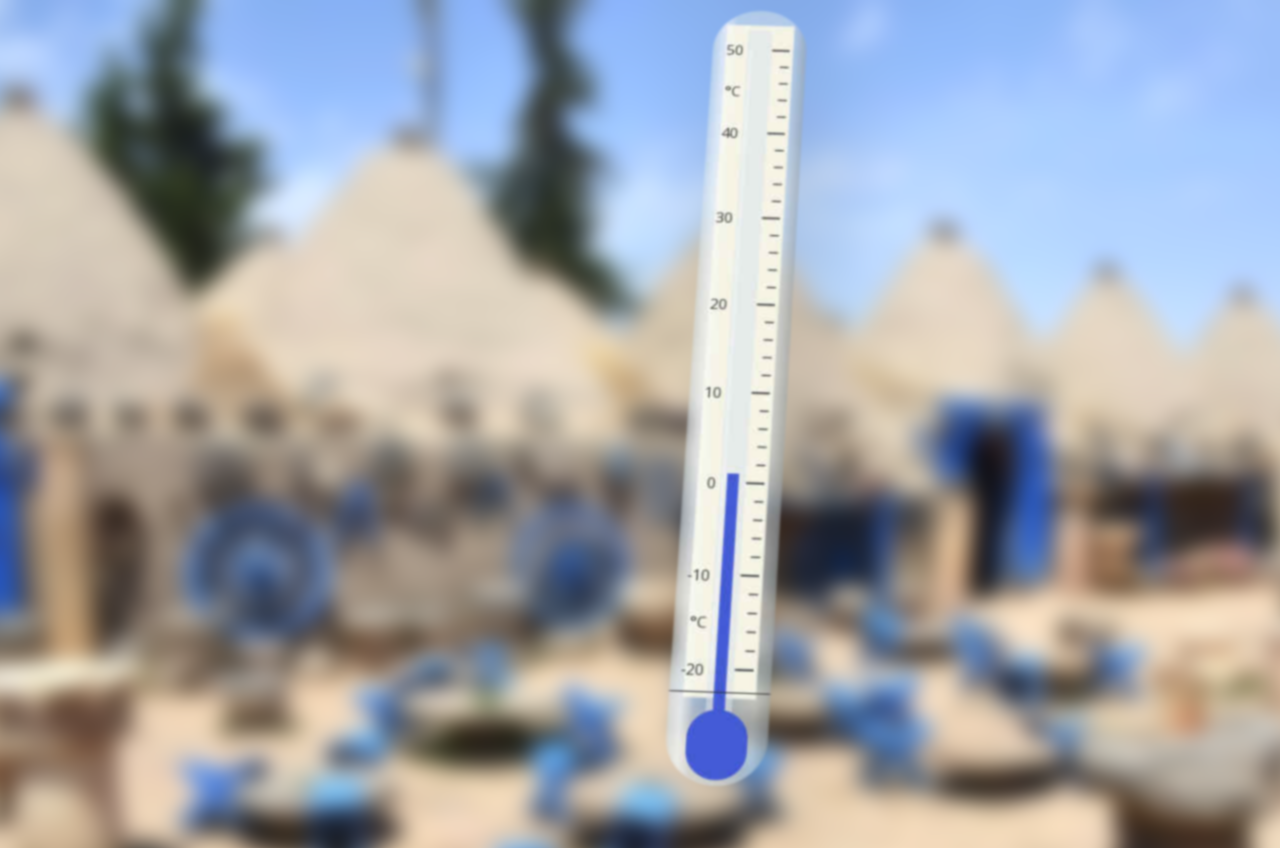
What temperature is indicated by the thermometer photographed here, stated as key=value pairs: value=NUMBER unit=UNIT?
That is value=1 unit=°C
